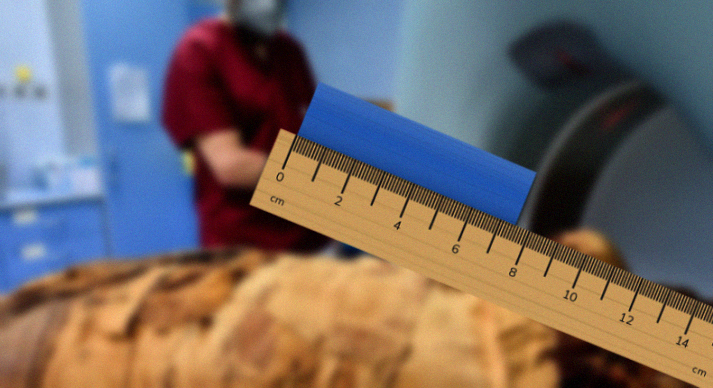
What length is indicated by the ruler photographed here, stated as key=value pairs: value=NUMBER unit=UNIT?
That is value=7.5 unit=cm
